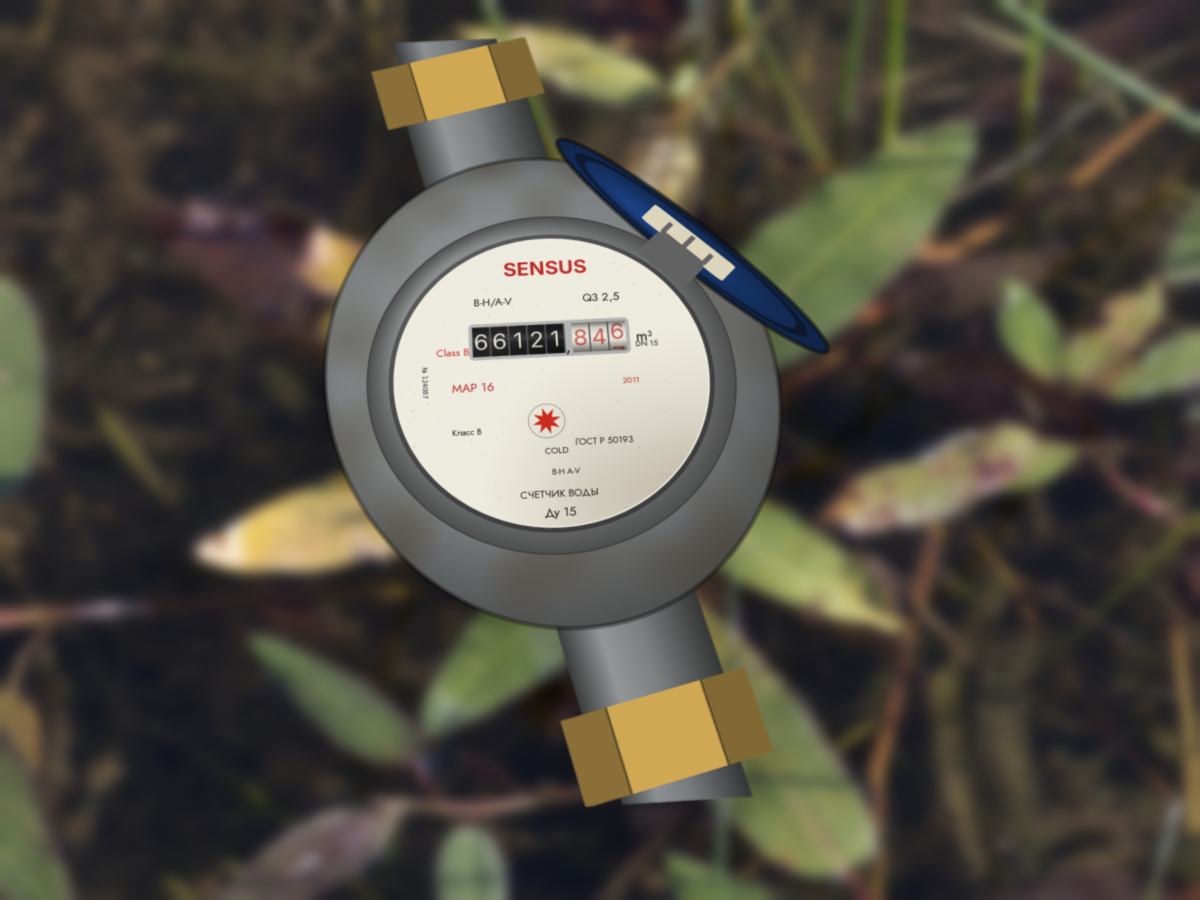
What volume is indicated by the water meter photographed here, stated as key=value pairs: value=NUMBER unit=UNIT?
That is value=66121.846 unit=m³
